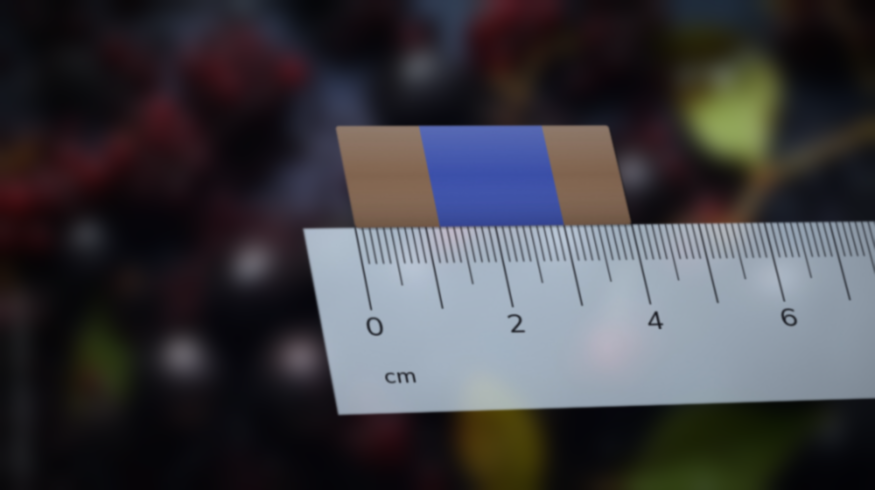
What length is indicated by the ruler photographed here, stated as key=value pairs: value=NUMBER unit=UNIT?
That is value=4 unit=cm
